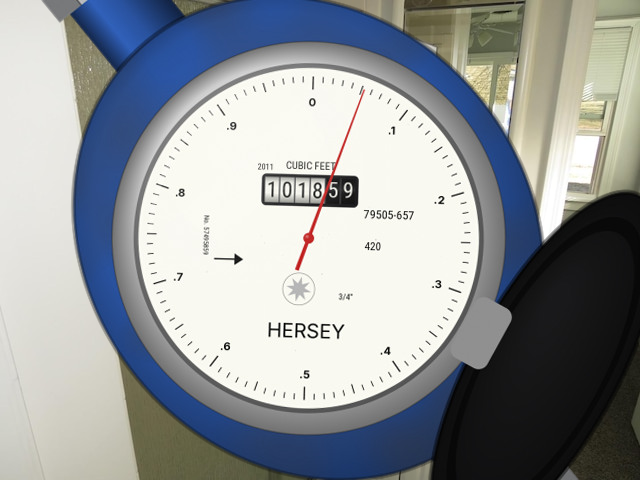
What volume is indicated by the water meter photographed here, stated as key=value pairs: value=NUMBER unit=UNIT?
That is value=101859.05 unit=ft³
